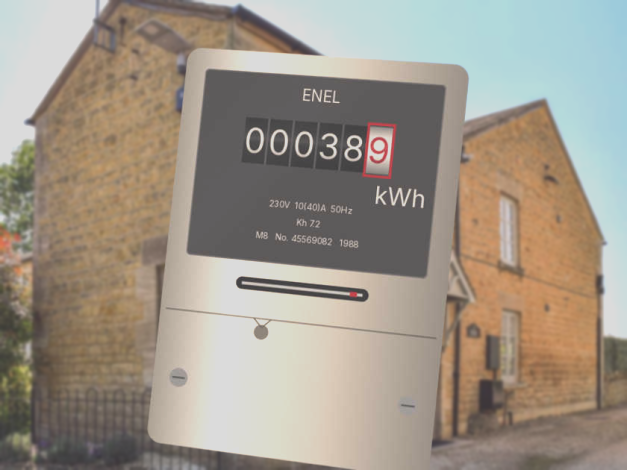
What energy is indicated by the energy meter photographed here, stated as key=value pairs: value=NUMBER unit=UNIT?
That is value=38.9 unit=kWh
